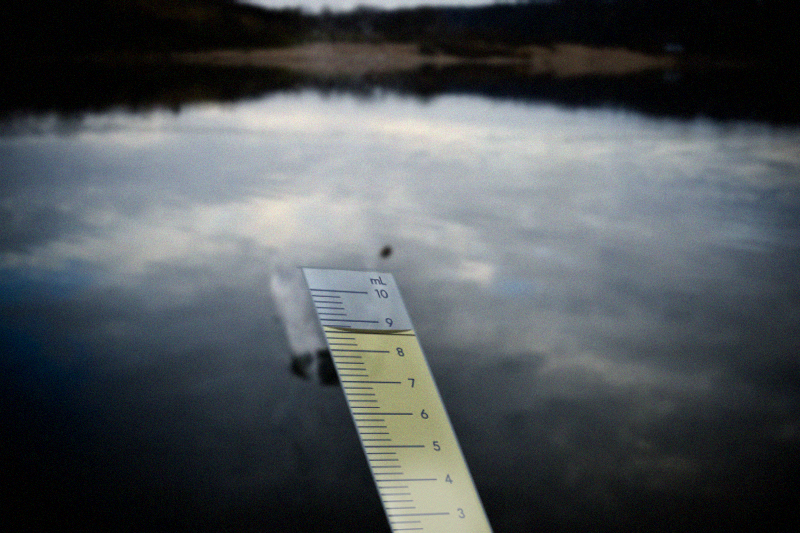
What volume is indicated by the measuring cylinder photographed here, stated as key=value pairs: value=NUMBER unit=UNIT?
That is value=8.6 unit=mL
